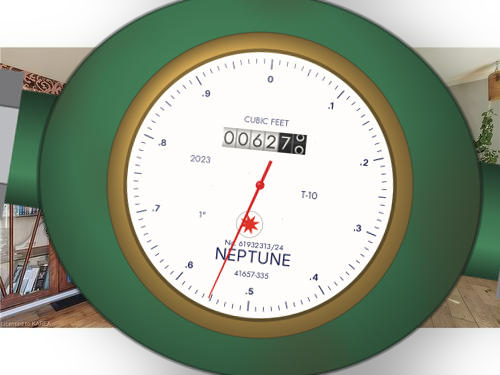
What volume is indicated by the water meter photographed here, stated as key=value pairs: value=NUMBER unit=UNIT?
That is value=6278.55 unit=ft³
